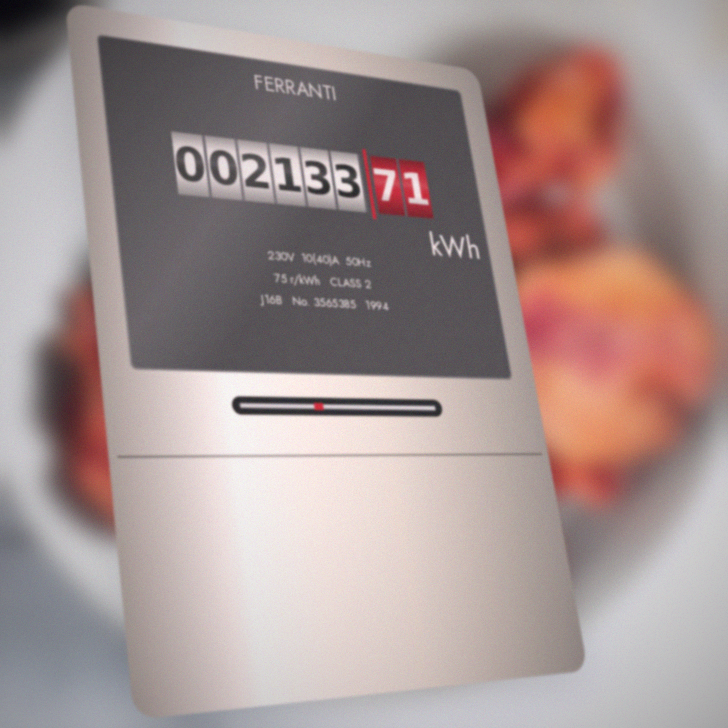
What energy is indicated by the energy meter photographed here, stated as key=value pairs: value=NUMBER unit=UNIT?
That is value=2133.71 unit=kWh
